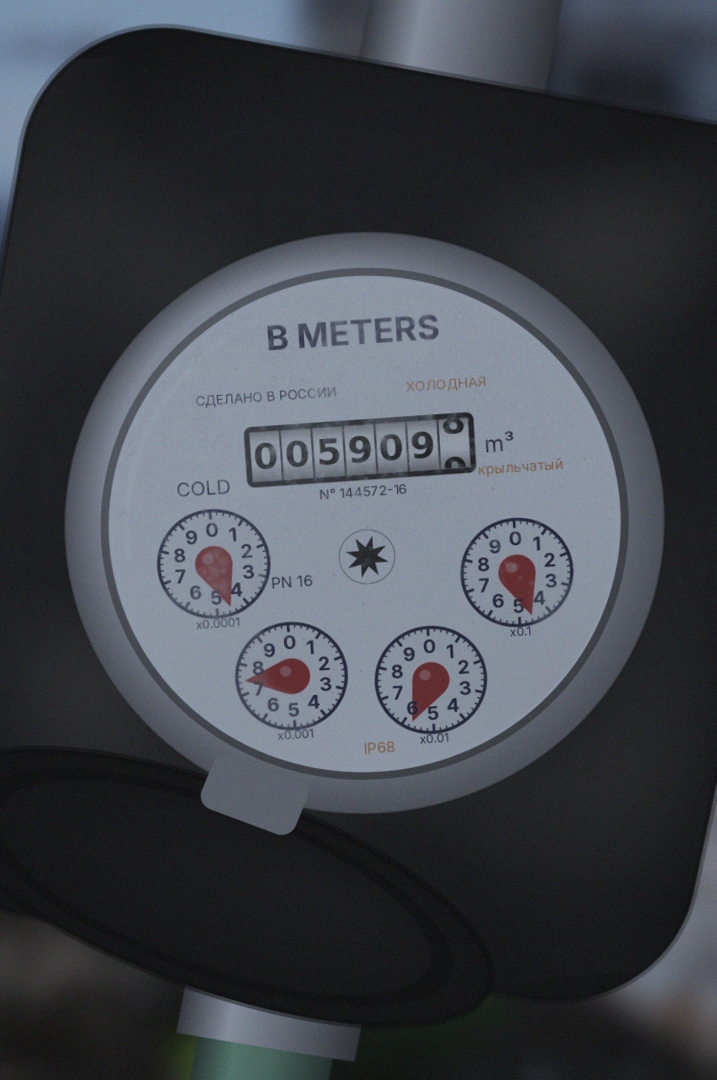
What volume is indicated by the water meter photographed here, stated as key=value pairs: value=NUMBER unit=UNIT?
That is value=59098.4574 unit=m³
